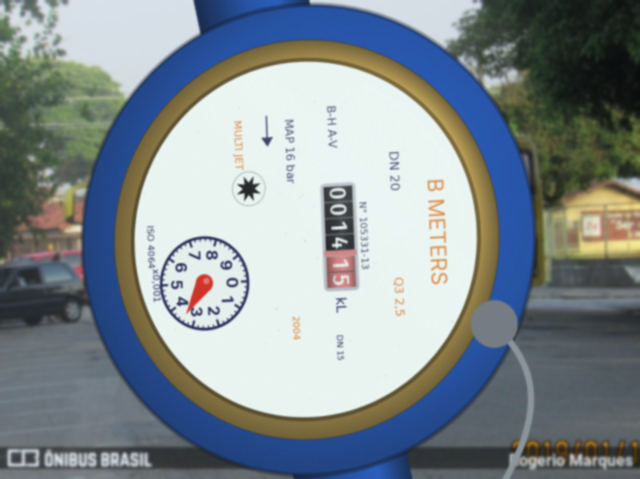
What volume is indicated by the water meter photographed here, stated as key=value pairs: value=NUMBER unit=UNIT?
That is value=14.153 unit=kL
